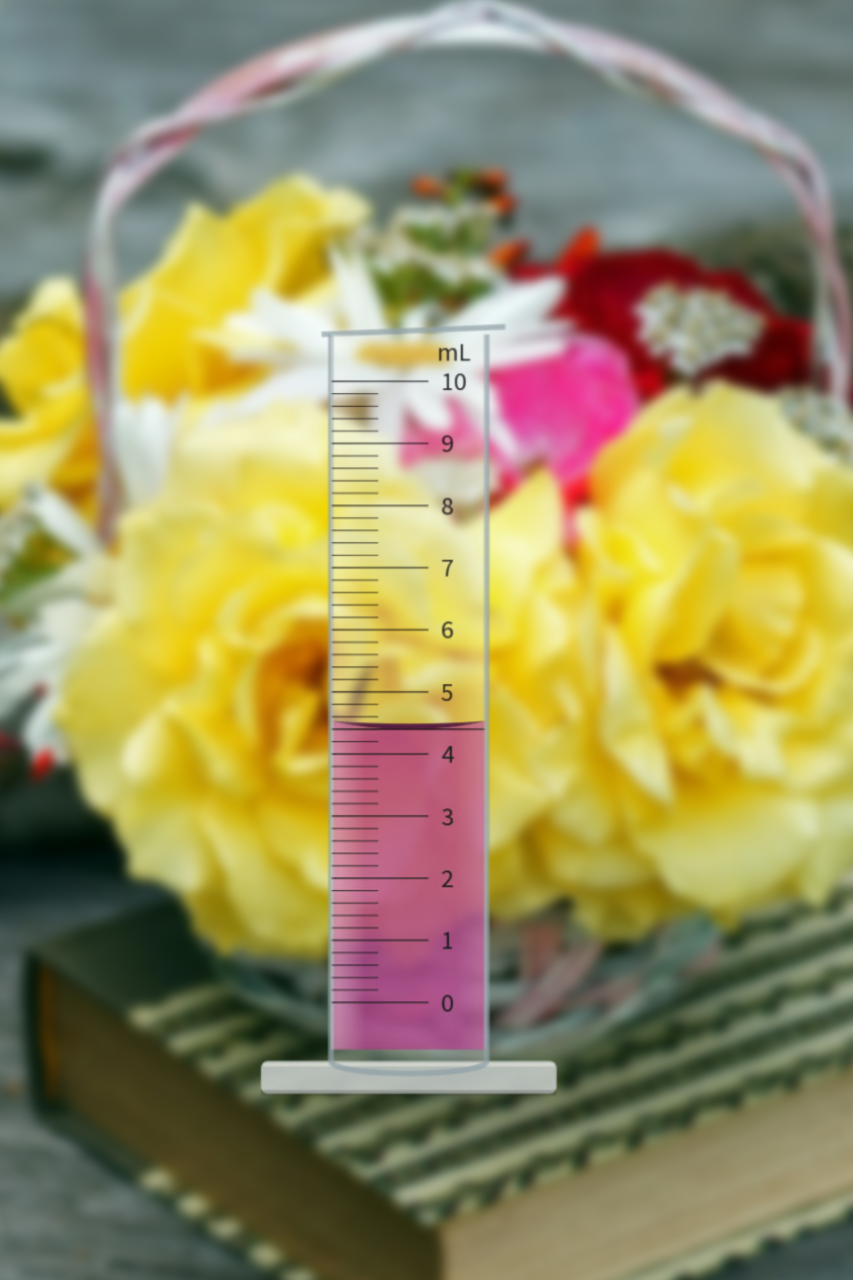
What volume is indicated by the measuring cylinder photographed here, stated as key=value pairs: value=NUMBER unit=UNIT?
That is value=4.4 unit=mL
